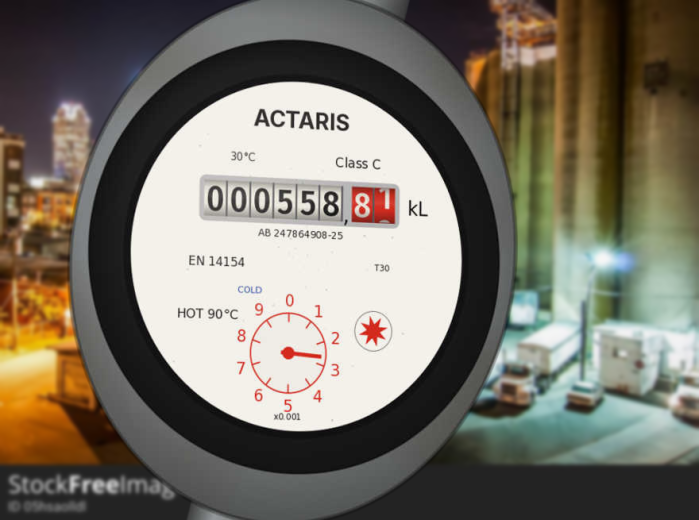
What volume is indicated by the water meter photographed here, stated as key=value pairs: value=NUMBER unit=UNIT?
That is value=558.812 unit=kL
